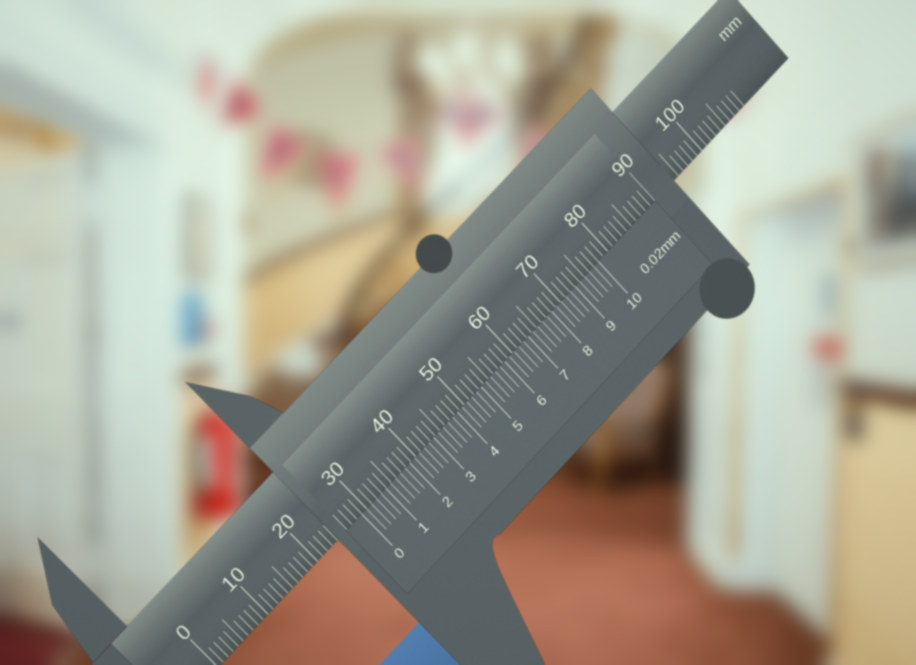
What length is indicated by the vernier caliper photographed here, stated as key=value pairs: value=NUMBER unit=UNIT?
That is value=29.0 unit=mm
